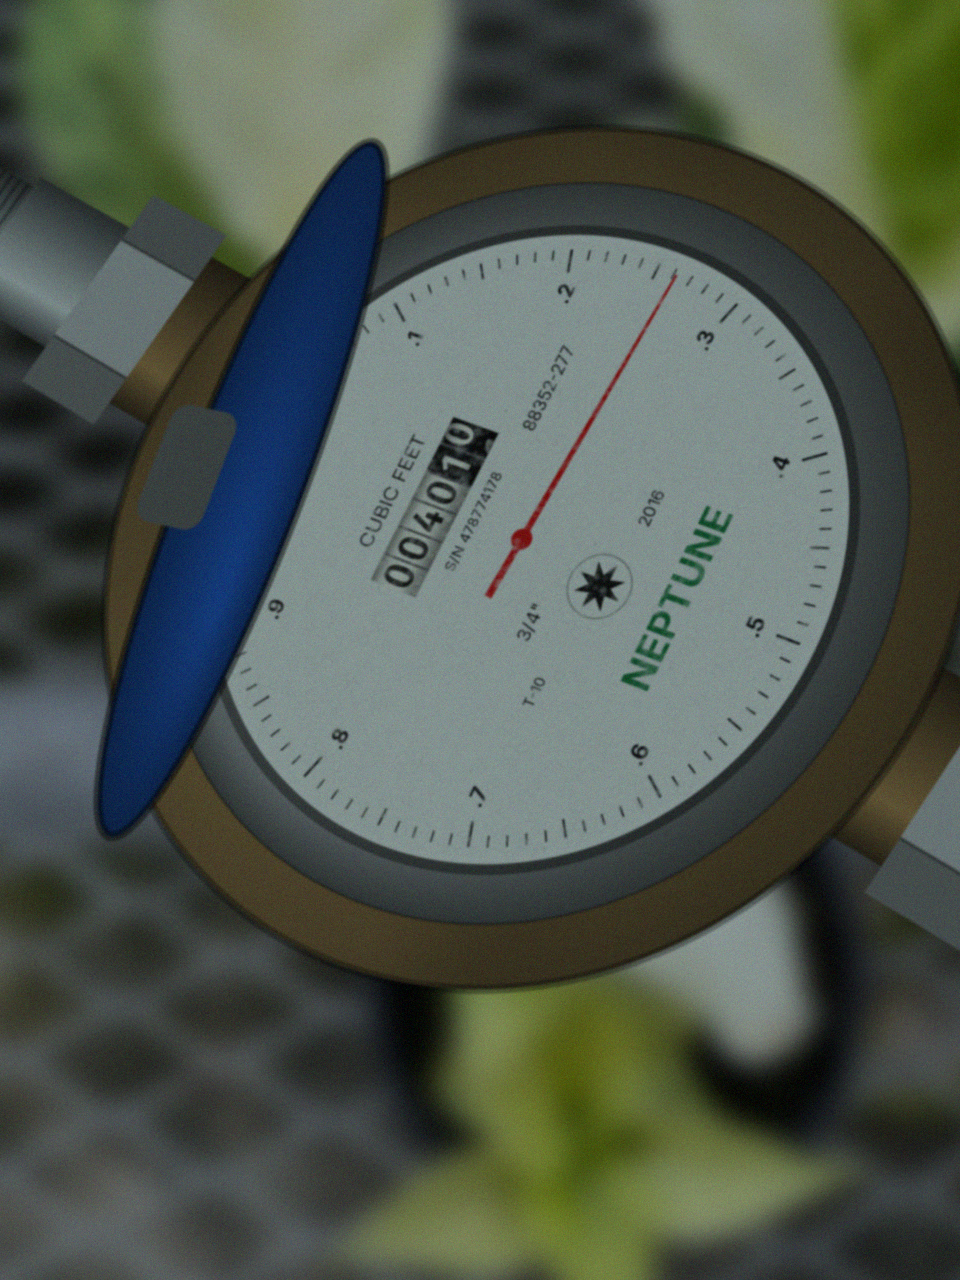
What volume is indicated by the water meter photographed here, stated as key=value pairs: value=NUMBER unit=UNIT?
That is value=4010.26 unit=ft³
